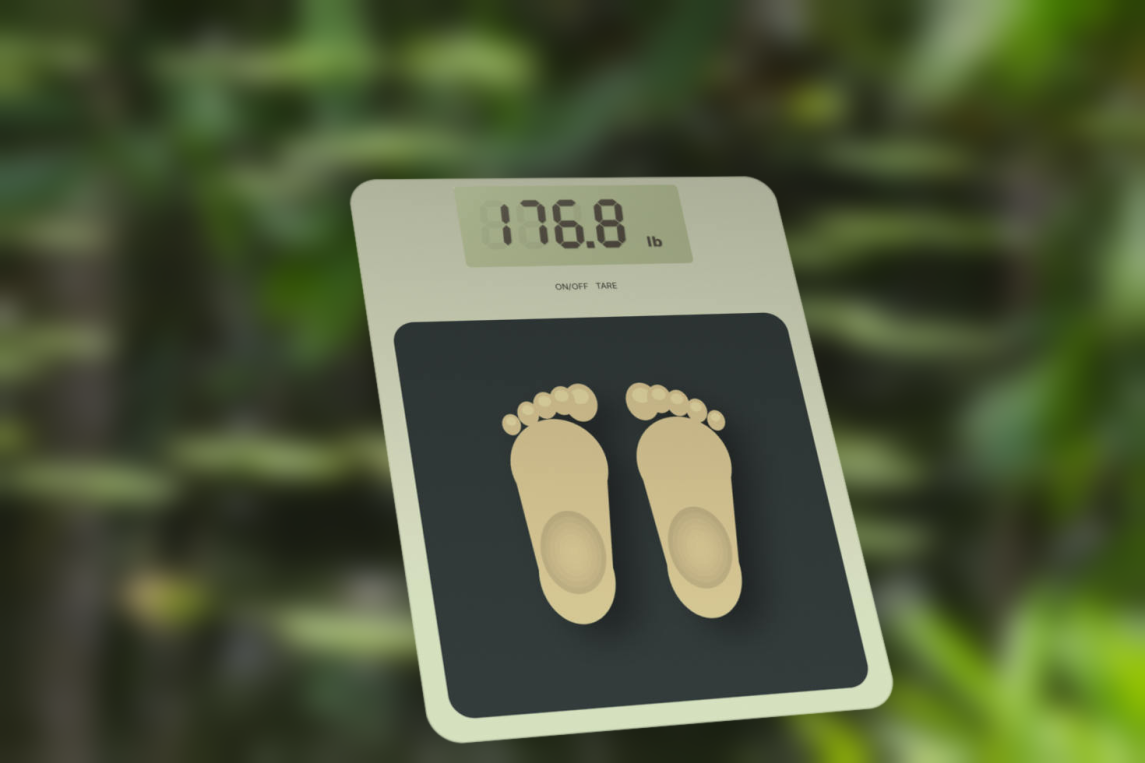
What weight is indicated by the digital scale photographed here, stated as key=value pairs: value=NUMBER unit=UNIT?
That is value=176.8 unit=lb
